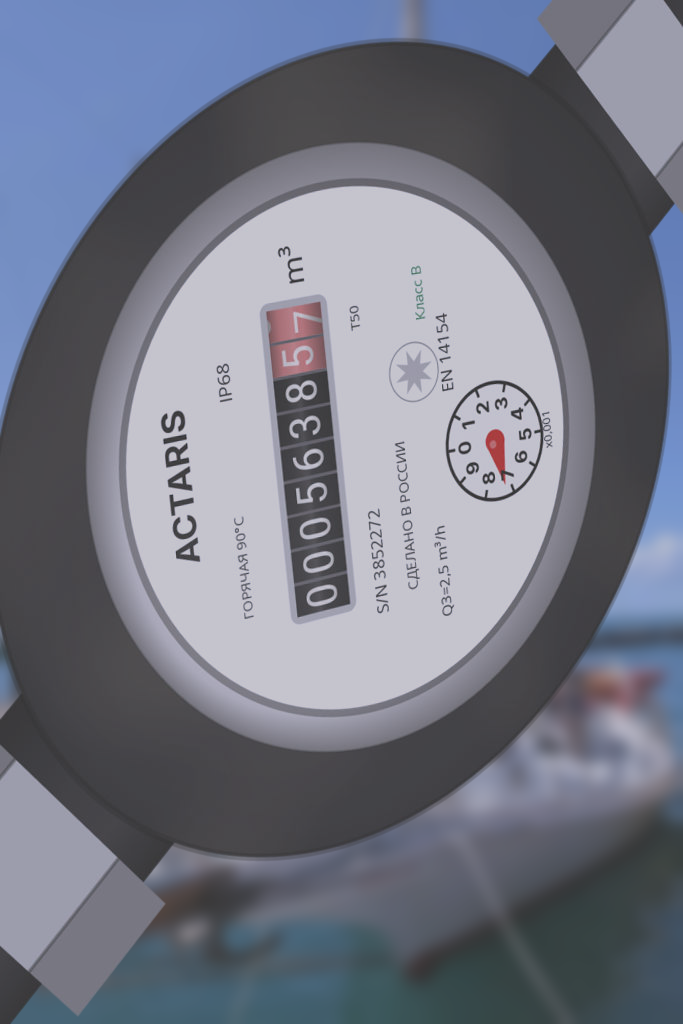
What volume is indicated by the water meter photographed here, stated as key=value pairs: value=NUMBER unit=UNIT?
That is value=5638.567 unit=m³
